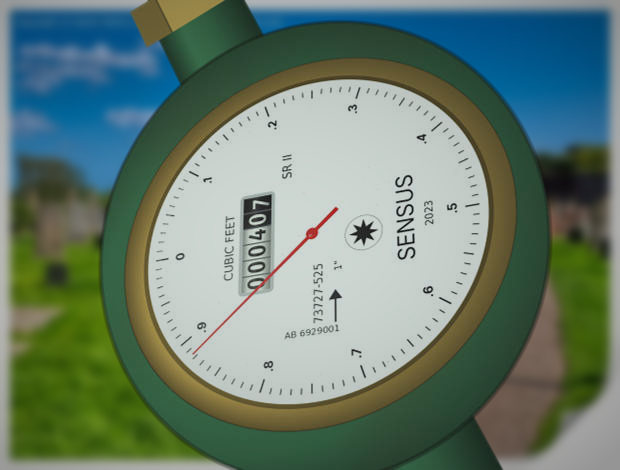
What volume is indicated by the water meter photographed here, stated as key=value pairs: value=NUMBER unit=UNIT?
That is value=406.88 unit=ft³
